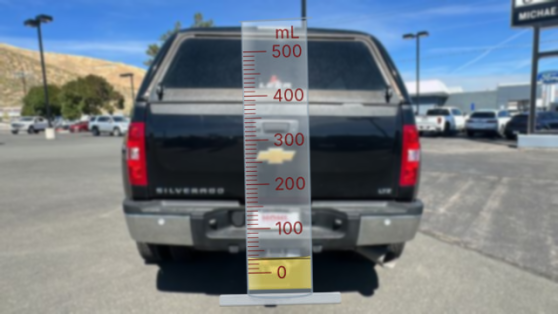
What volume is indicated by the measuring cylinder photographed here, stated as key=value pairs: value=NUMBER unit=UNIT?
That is value=30 unit=mL
